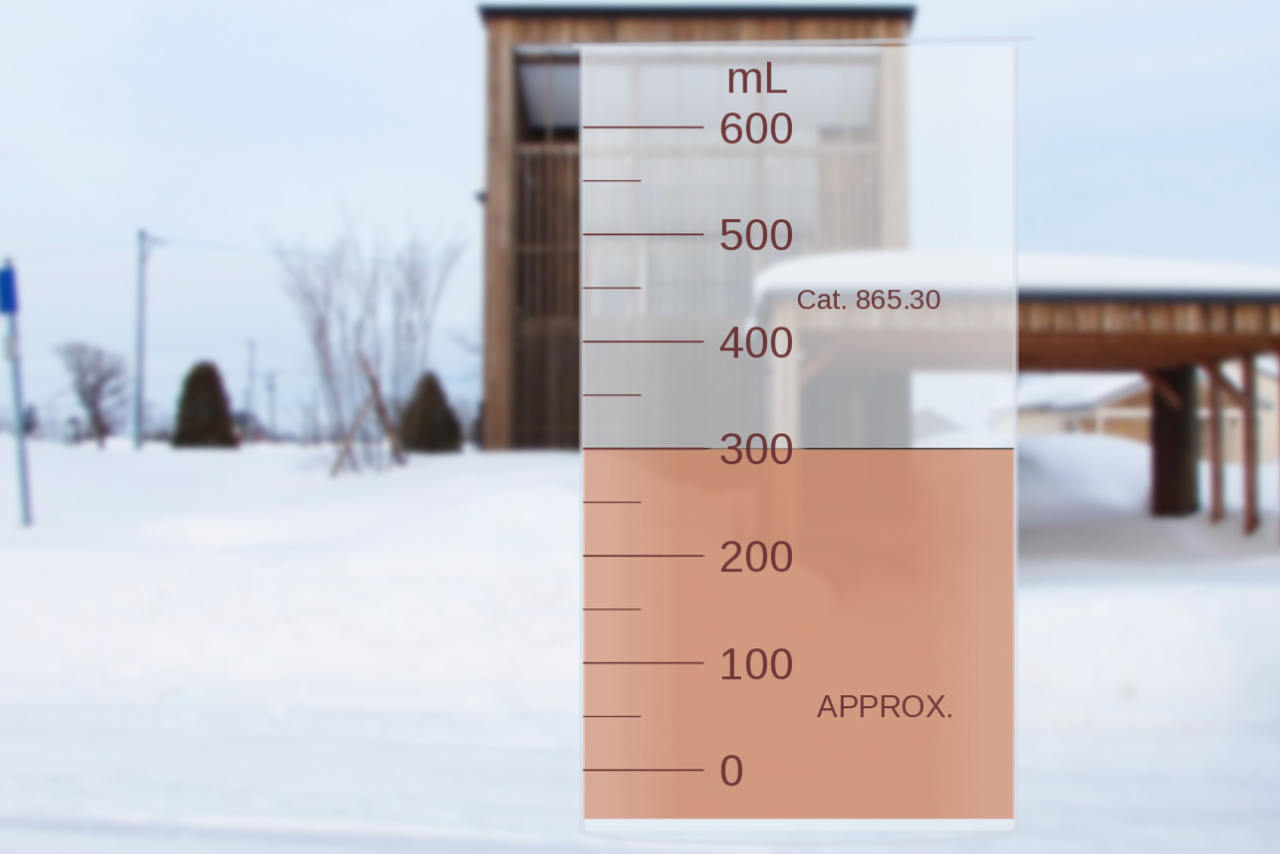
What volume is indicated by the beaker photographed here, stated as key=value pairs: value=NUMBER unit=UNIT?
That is value=300 unit=mL
